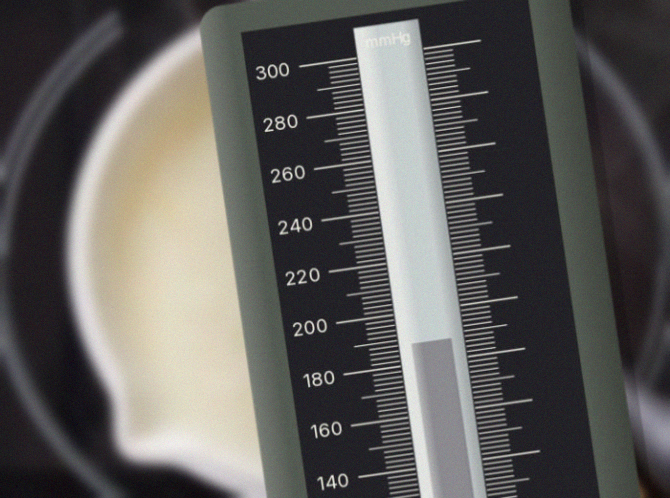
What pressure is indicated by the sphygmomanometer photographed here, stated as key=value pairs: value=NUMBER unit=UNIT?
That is value=188 unit=mmHg
